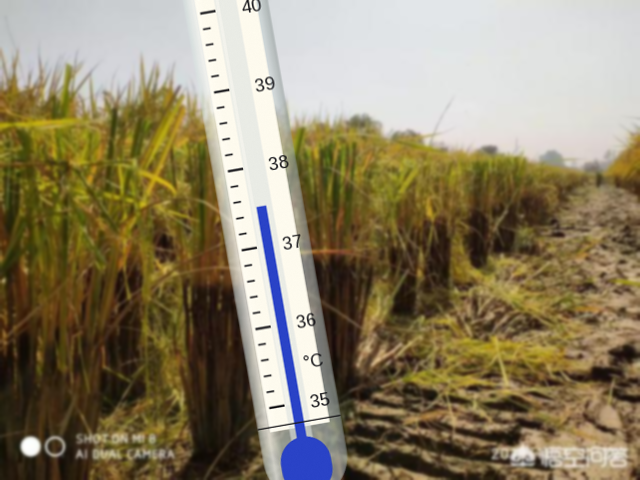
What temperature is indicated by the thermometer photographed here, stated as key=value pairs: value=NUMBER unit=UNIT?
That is value=37.5 unit=°C
